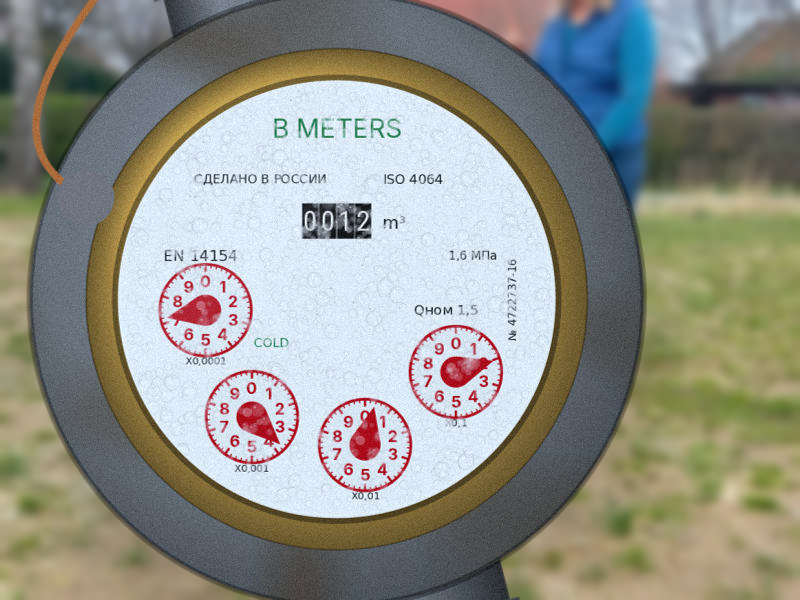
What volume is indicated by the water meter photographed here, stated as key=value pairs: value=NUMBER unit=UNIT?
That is value=12.2037 unit=m³
